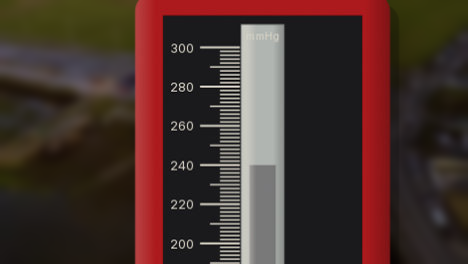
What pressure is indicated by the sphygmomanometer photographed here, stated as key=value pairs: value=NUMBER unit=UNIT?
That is value=240 unit=mmHg
